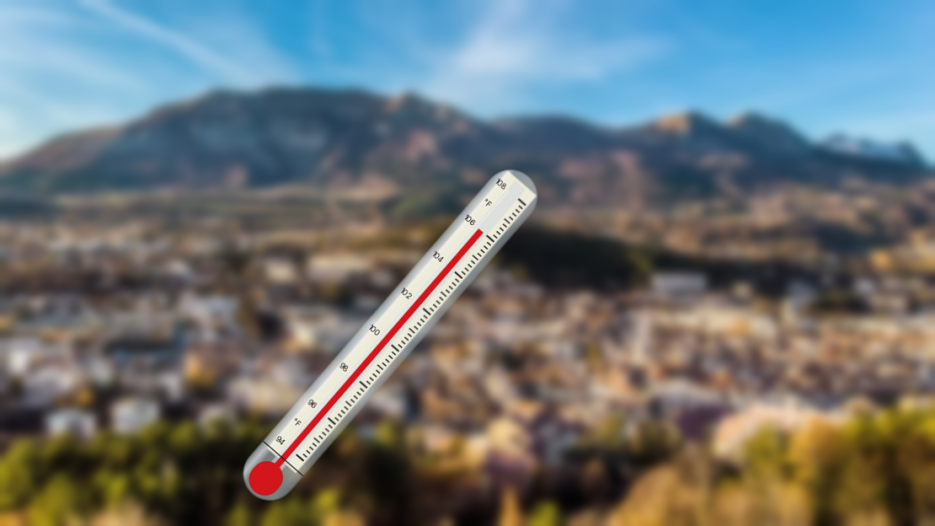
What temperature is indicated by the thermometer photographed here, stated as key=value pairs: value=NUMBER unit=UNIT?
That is value=106 unit=°F
